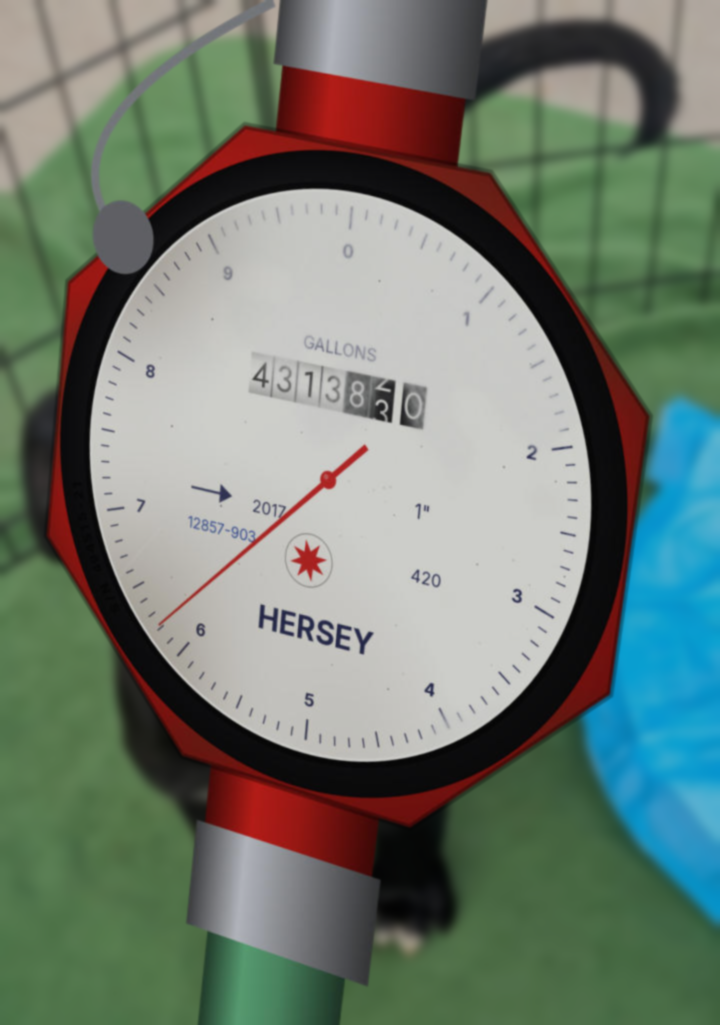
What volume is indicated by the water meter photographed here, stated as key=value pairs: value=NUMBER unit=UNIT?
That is value=4313826.2 unit=gal
